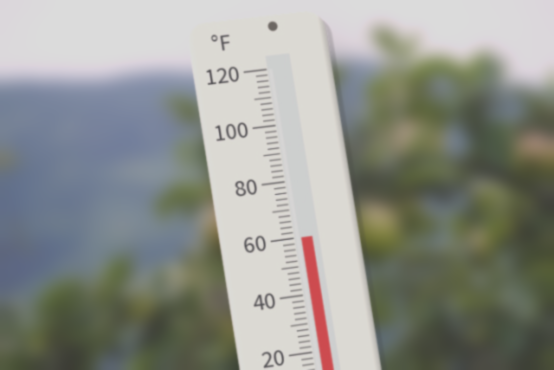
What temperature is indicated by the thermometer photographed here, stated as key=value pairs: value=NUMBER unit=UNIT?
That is value=60 unit=°F
